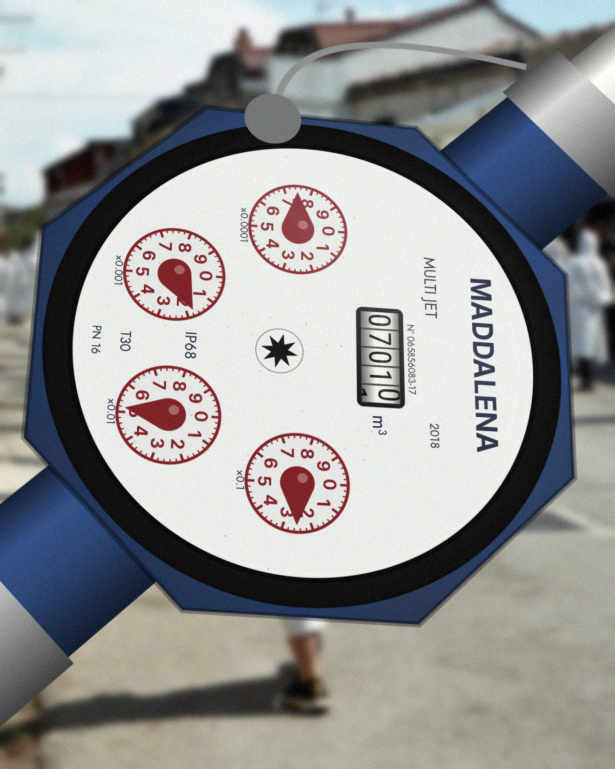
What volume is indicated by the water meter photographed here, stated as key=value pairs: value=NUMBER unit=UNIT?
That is value=7010.2517 unit=m³
